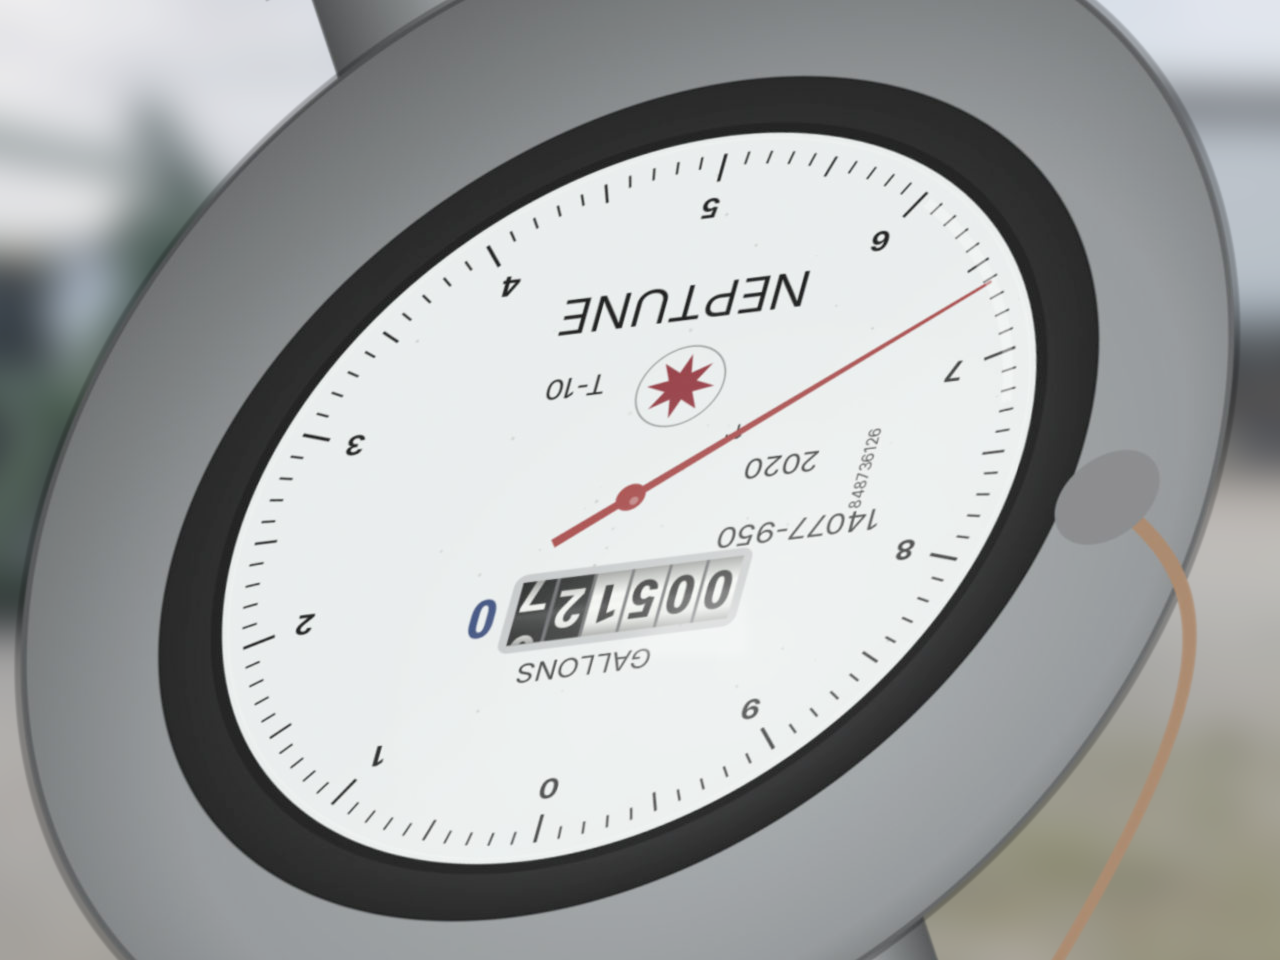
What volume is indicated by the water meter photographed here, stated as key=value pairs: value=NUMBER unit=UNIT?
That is value=51266.6 unit=gal
